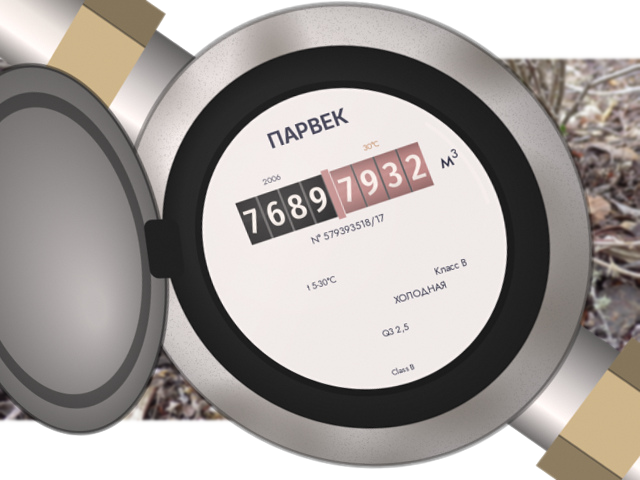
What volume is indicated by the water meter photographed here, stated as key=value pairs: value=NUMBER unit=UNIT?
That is value=7689.7932 unit=m³
